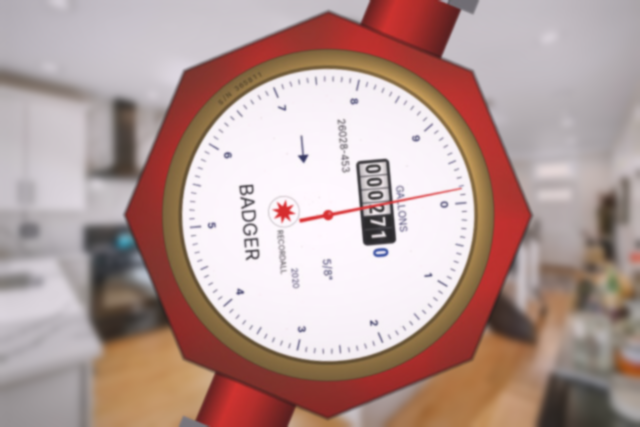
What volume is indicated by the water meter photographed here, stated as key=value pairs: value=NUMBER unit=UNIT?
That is value=2709.8 unit=gal
